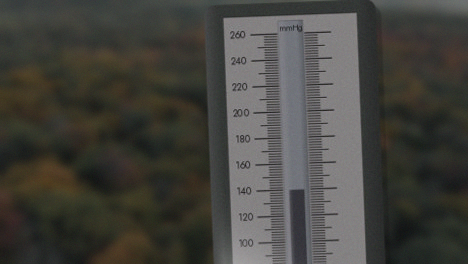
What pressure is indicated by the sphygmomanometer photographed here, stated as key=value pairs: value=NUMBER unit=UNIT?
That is value=140 unit=mmHg
